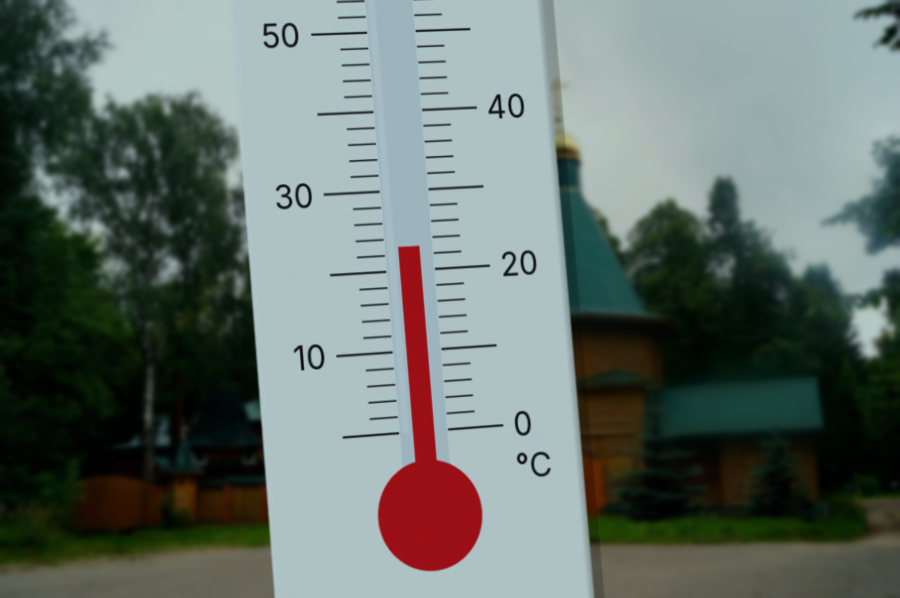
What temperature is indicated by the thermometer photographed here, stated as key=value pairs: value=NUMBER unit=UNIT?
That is value=23 unit=°C
